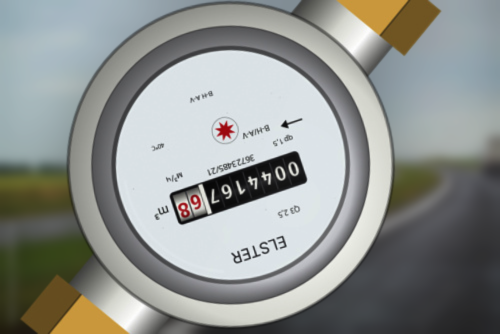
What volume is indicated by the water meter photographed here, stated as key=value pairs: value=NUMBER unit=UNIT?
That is value=44167.68 unit=m³
